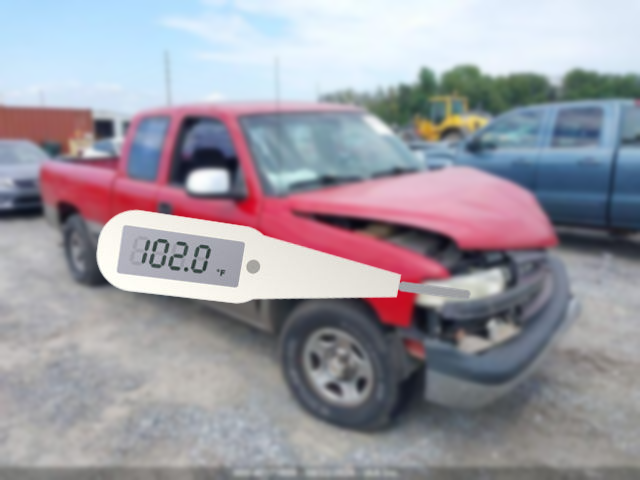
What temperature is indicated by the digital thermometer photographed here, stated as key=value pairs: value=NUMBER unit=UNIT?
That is value=102.0 unit=°F
